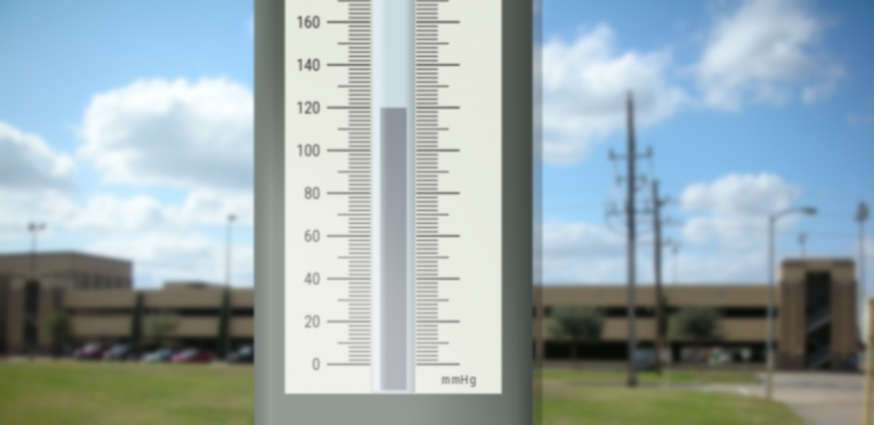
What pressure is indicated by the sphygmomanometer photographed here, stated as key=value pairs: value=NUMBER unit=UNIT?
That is value=120 unit=mmHg
